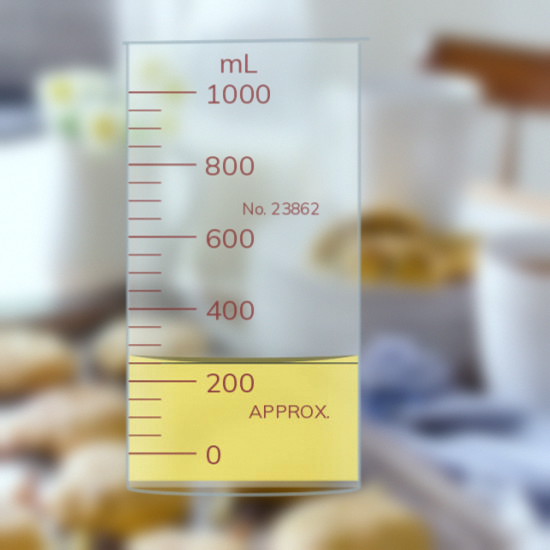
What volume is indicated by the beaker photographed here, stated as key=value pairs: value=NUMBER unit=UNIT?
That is value=250 unit=mL
